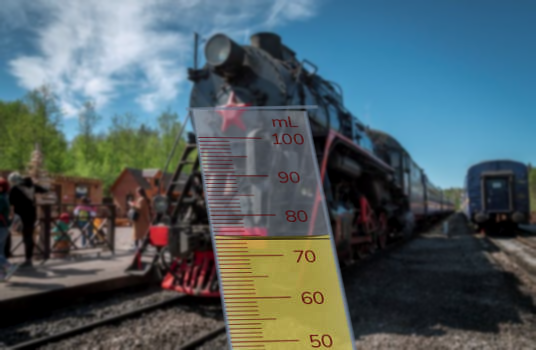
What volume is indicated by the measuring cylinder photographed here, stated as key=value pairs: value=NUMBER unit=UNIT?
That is value=74 unit=mL
